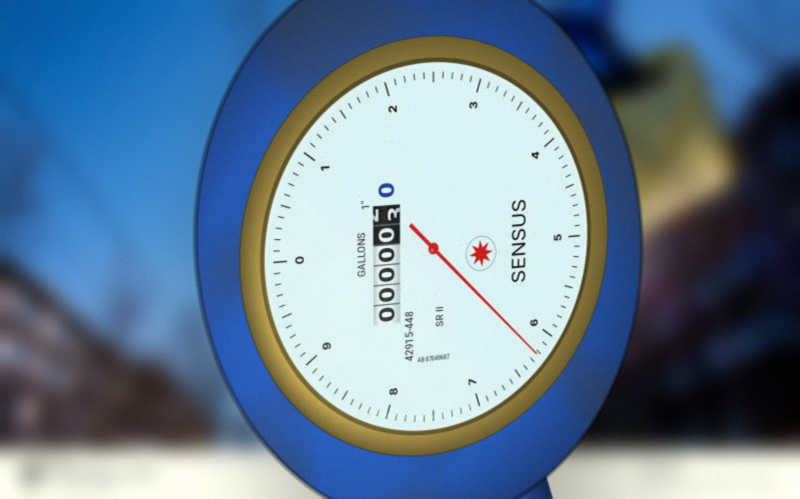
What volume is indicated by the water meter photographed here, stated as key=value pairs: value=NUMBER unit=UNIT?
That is value=26.2 unit=gal
